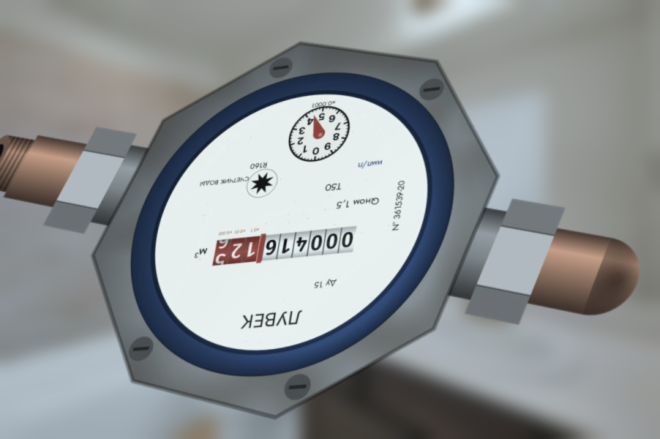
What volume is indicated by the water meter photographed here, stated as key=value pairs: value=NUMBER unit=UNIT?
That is value=416.1254 unit=m³
